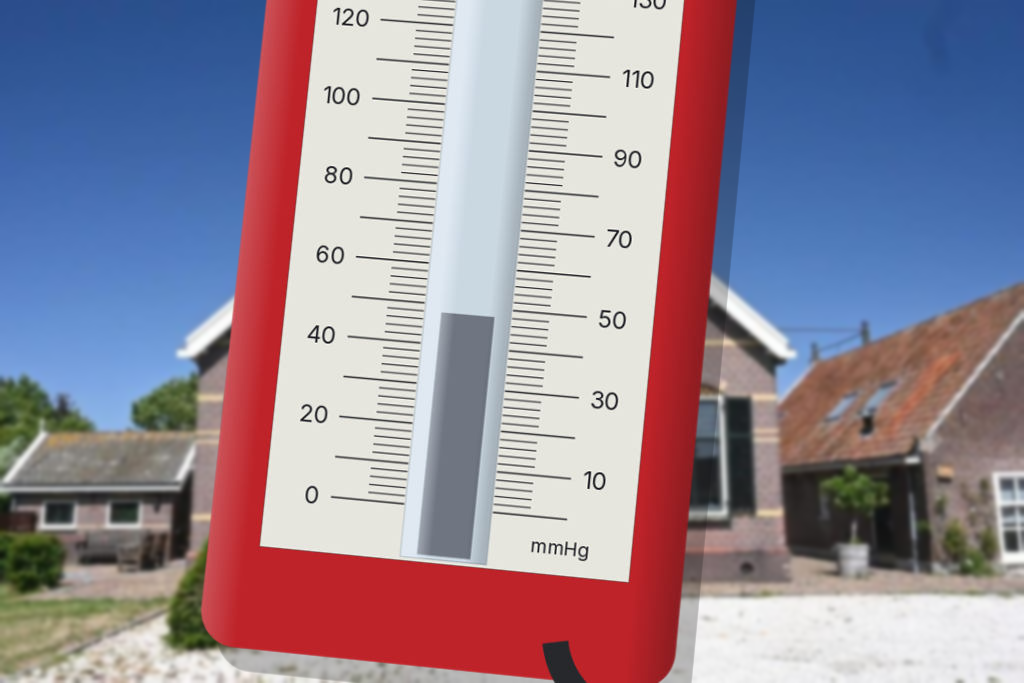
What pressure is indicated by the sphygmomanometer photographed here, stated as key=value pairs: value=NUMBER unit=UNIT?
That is value=48 unit=mmHg
